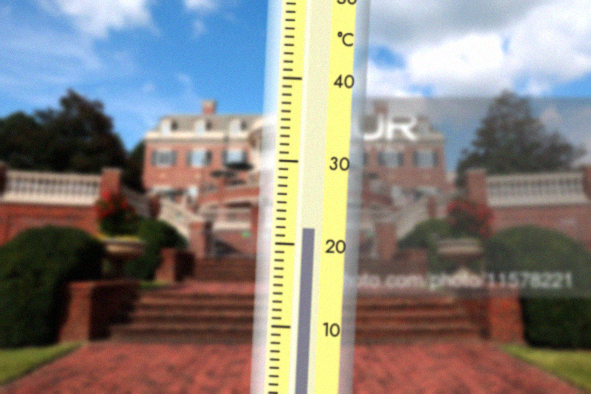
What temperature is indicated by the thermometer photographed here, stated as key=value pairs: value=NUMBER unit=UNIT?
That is value=22 unit=°C
